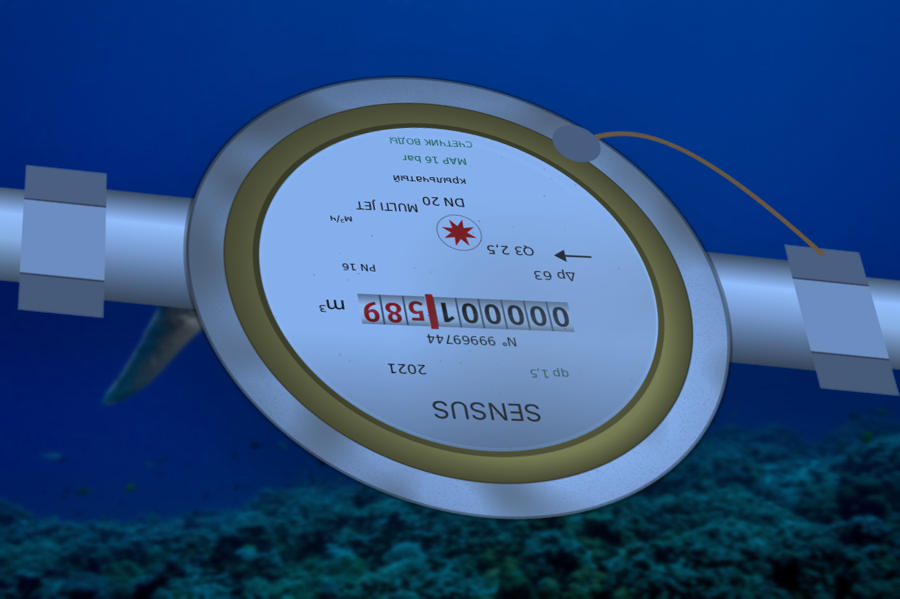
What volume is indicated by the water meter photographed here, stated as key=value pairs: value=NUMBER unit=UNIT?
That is value=1.589 unit=m³
